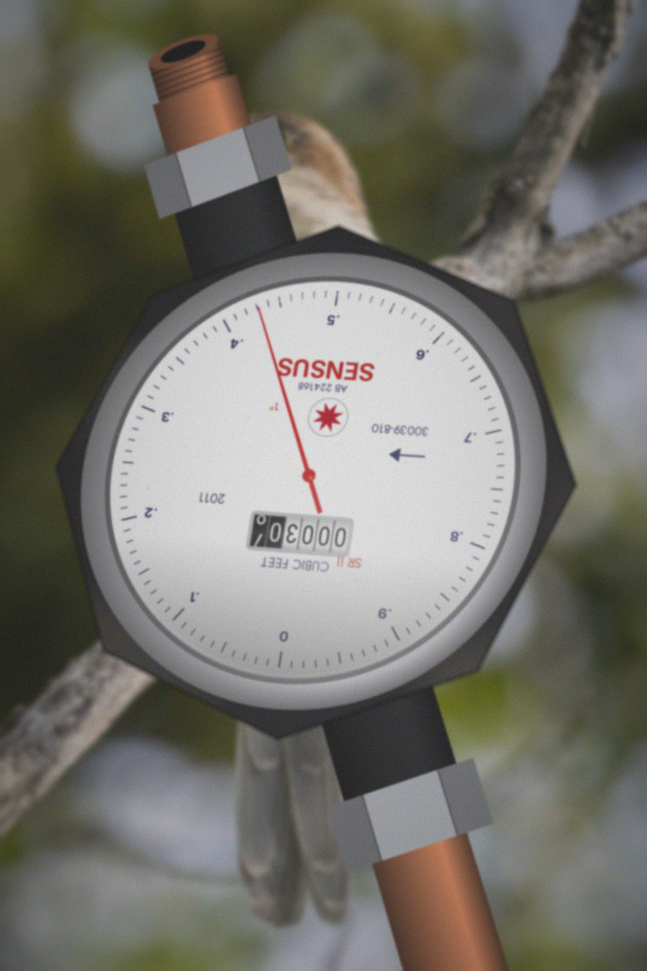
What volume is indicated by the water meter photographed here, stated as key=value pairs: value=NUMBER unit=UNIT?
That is value=307.43 unit=ft³
